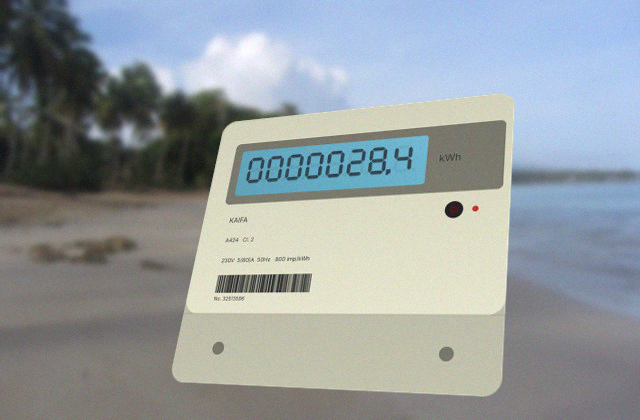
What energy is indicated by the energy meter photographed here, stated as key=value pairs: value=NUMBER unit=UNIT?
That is value=28.4 unit=kWh
